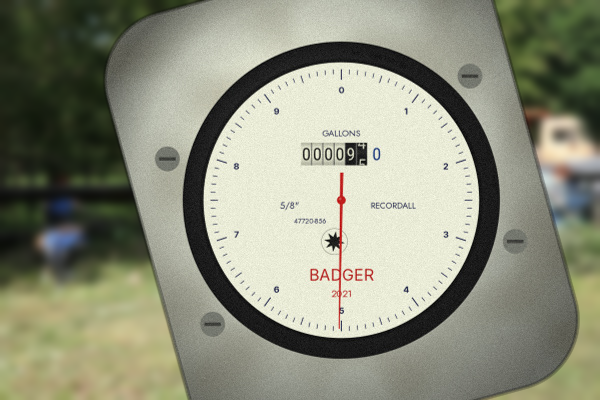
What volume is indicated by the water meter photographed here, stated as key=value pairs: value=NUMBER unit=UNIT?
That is value=945.0 unit=gal
